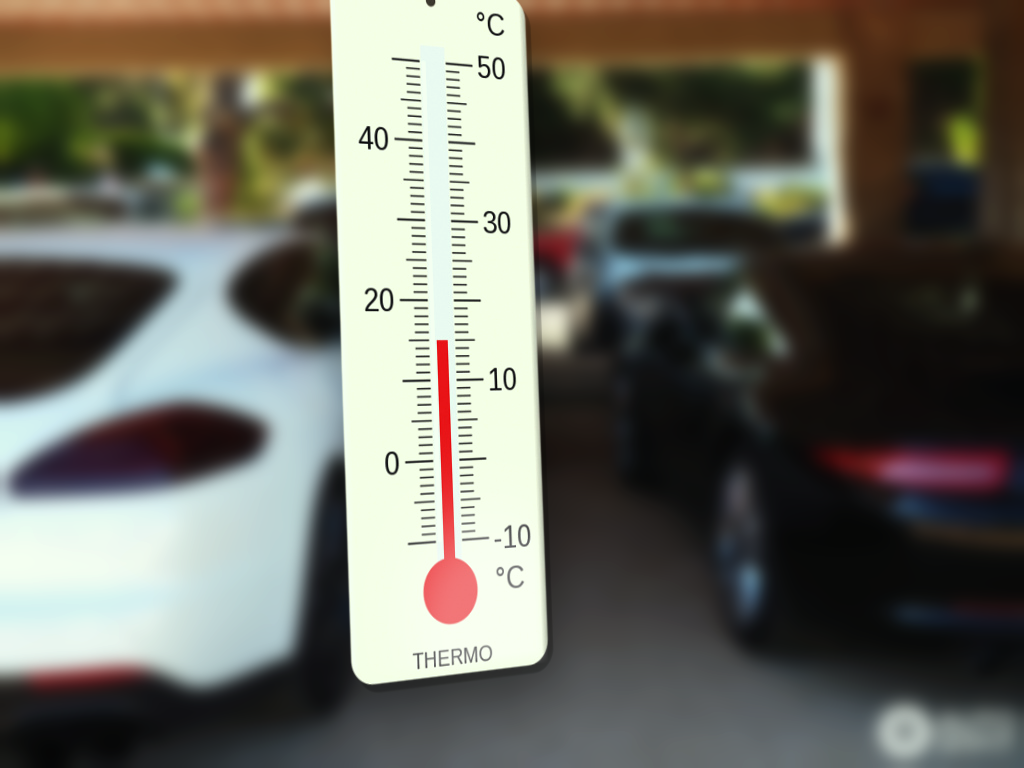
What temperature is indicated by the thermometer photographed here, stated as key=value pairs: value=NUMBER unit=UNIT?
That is value=15 unit=°C
